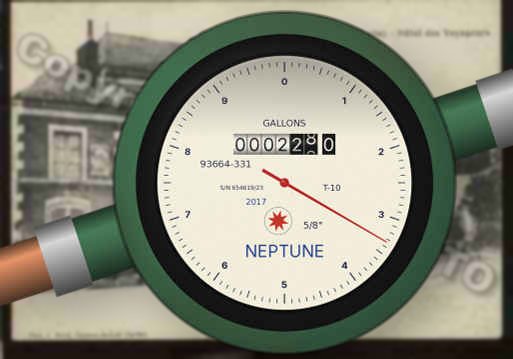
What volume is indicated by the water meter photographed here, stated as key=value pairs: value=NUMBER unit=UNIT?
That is value=2283.3 unit=gal
